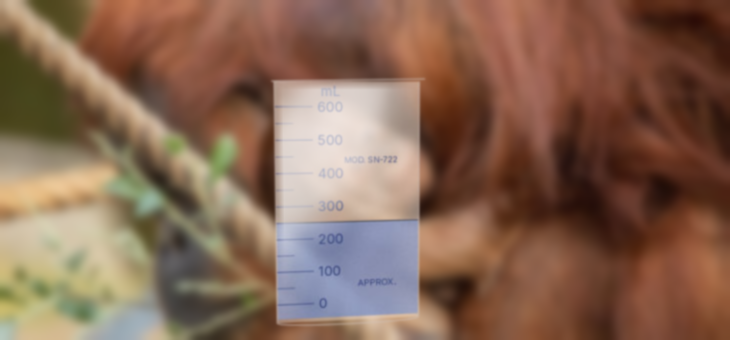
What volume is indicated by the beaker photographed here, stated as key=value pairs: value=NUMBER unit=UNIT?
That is value=250 unit=mL
